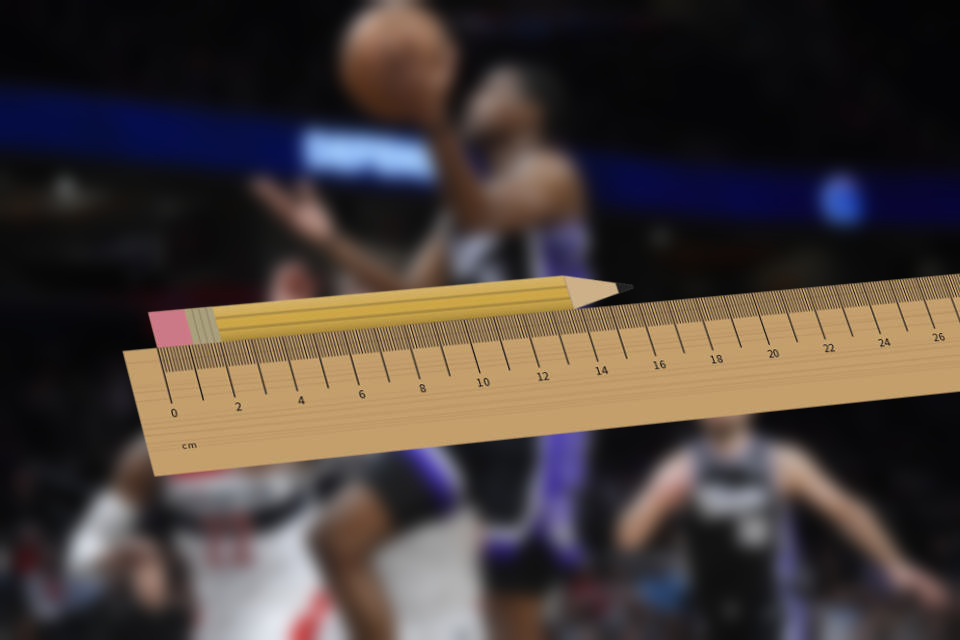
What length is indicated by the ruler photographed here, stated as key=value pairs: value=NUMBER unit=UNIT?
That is value=16 unit=cm
